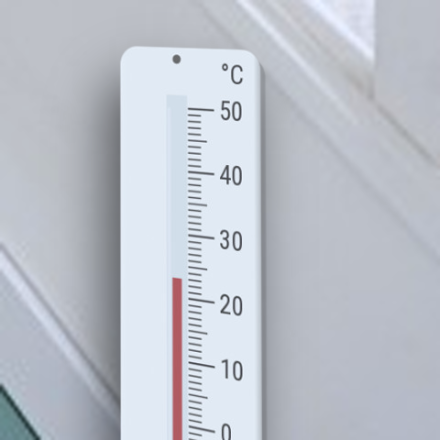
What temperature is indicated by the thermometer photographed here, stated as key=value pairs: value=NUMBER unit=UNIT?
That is value=23 unit=°C
